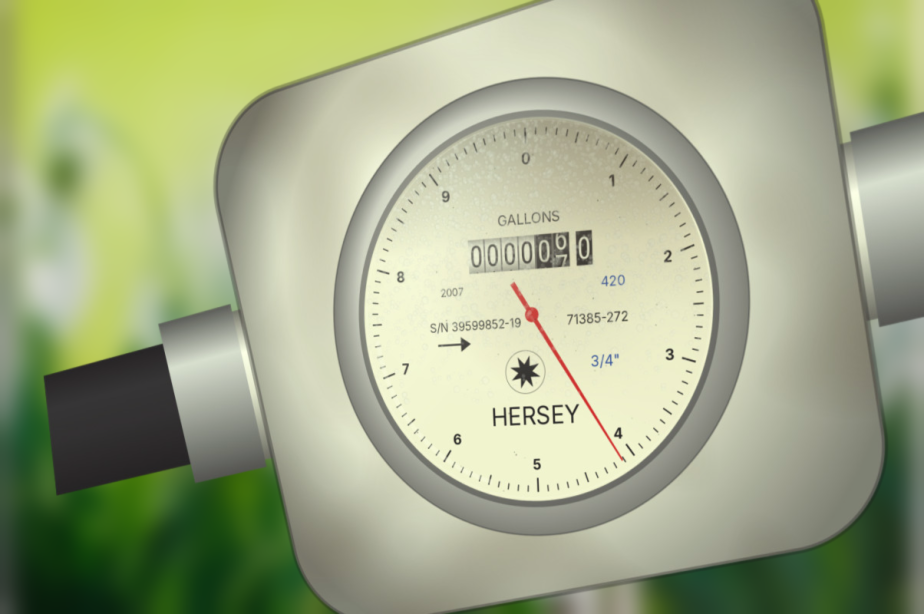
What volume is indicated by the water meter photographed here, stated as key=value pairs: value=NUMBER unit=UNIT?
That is value=64.1 unit=gal
